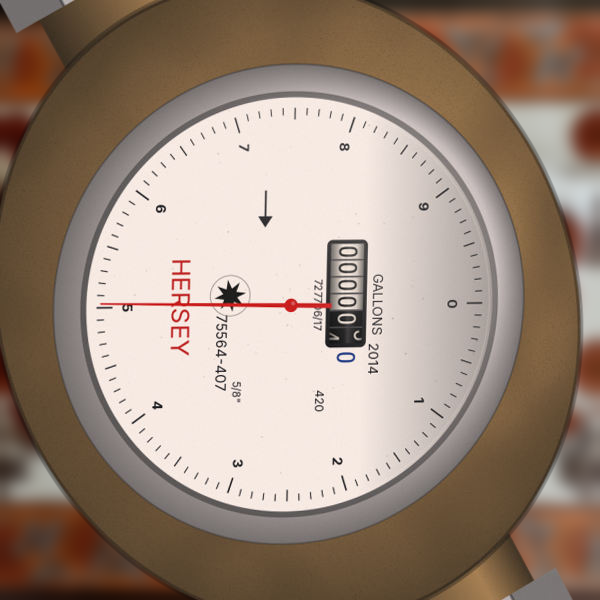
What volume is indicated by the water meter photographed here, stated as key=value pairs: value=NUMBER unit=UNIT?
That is value=35.0 unit=gal
